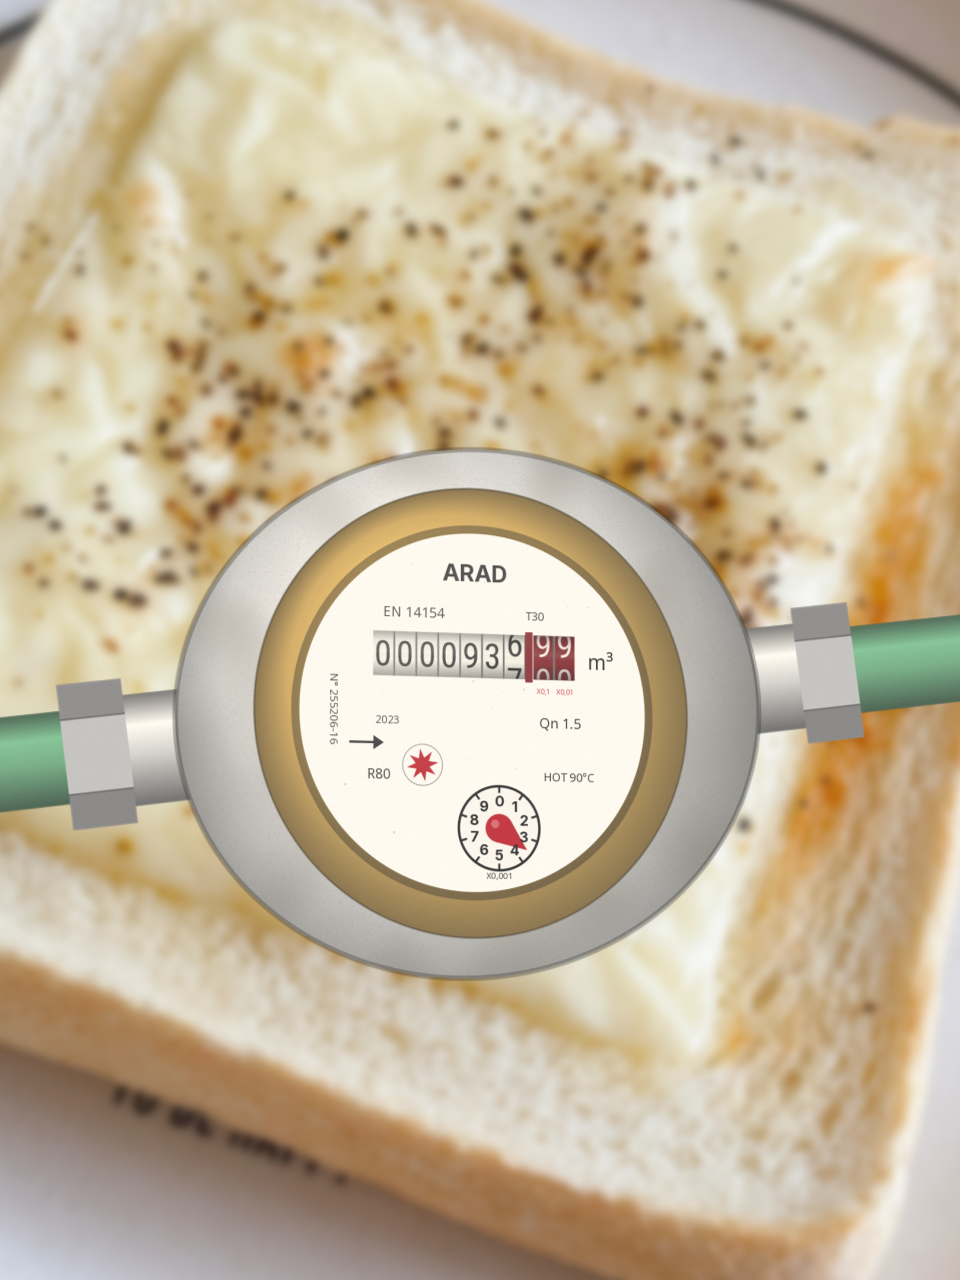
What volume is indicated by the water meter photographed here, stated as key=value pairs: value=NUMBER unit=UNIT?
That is value=936.993 unit=m³
